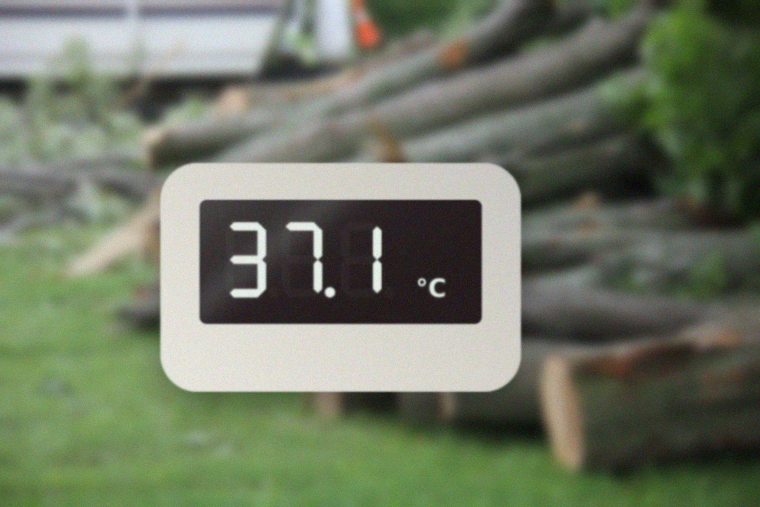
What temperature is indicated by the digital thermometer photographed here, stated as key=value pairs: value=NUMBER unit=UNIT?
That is value=37.1 unit=°C
